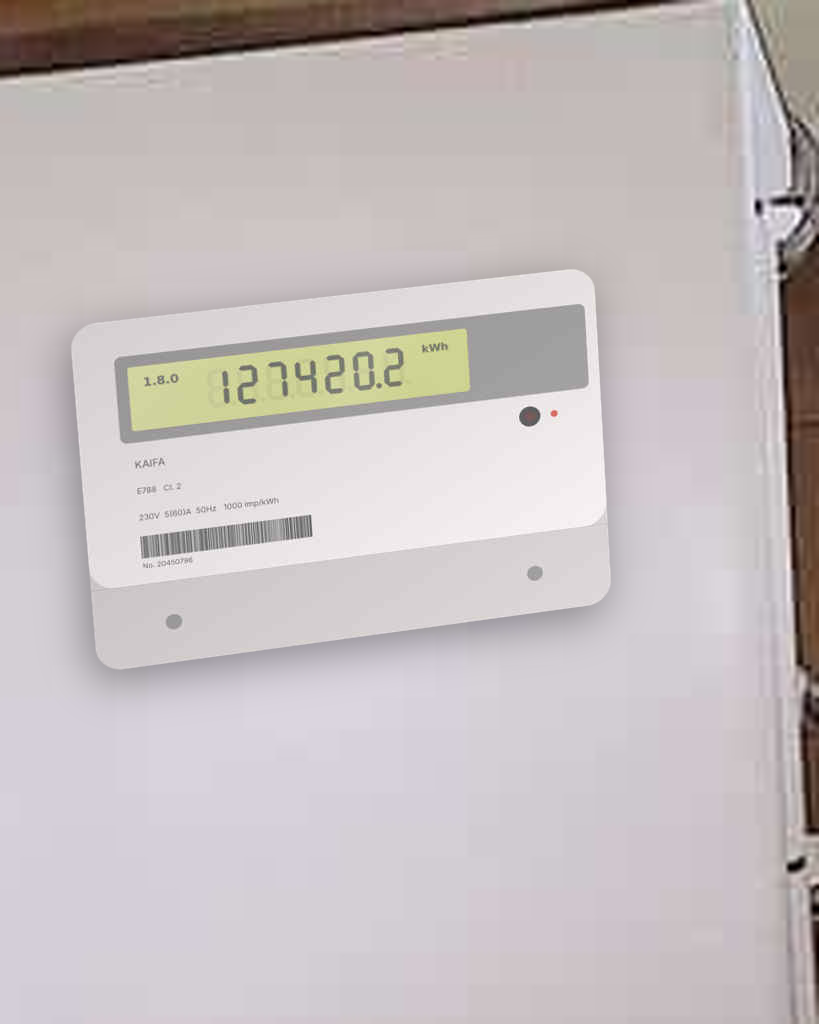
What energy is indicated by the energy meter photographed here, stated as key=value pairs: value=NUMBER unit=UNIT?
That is value=127420.2 unit=kWh
